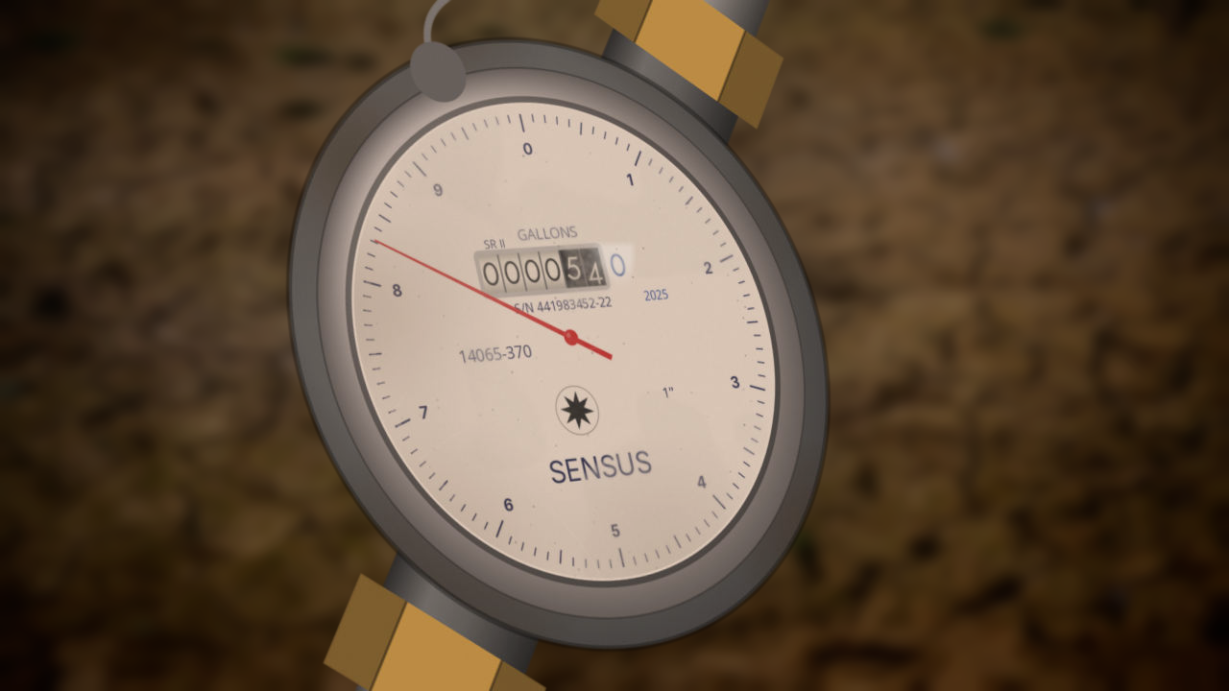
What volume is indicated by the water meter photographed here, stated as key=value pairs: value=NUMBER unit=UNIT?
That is value=538.3 unit=gal
